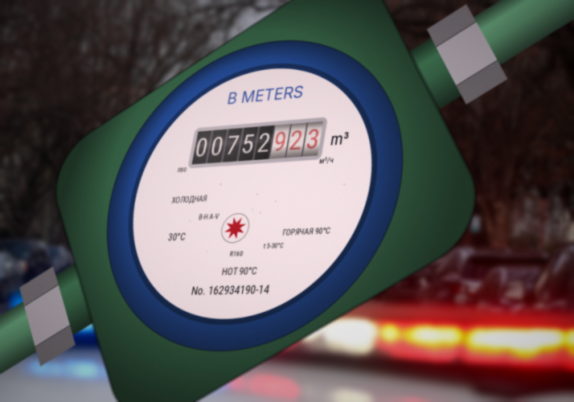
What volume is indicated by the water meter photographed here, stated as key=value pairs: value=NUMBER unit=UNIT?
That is value=752.923 unit=m³
